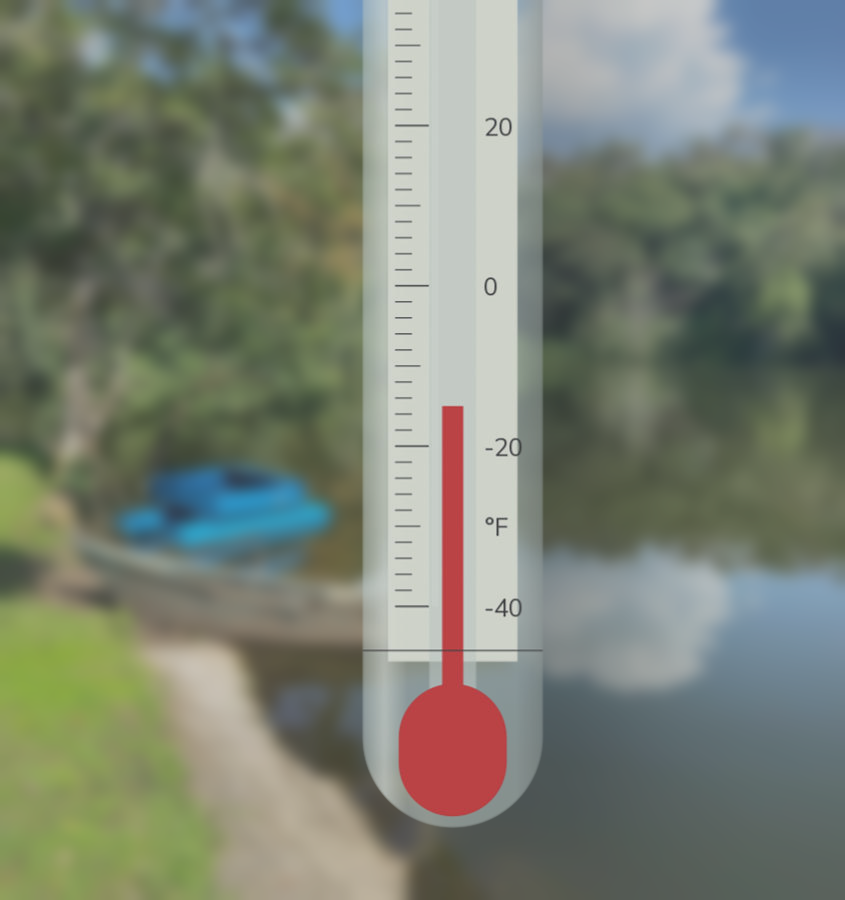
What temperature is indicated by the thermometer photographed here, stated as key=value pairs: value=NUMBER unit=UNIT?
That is value=-15 unit=°F
